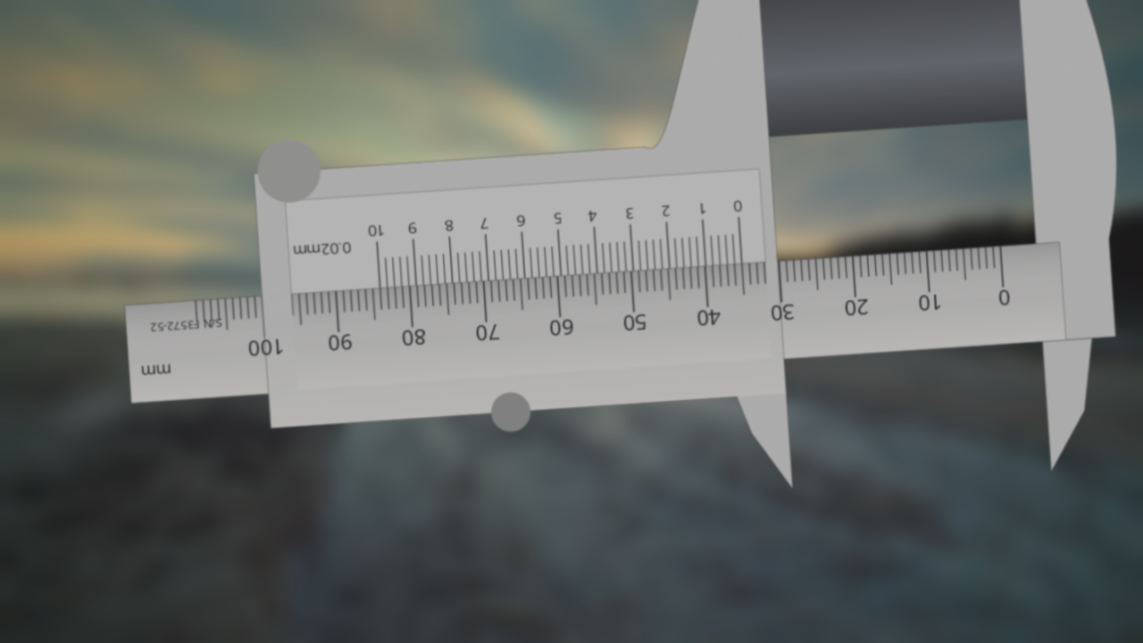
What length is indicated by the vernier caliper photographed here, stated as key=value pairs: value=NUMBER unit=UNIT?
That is value=35.0 unit=mm
